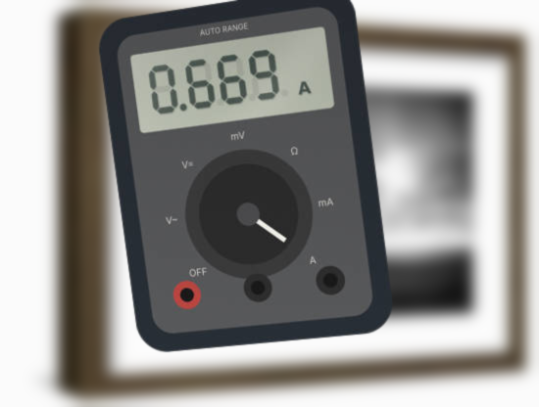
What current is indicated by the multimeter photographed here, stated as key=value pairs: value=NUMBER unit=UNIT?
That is value=0.669 unit=A
